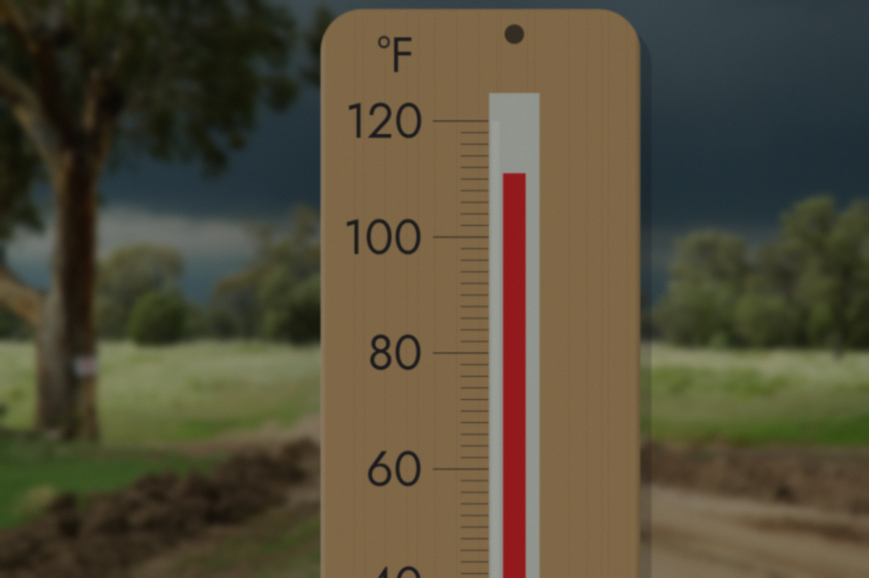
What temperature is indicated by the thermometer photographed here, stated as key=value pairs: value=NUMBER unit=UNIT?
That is value=111 unit=°F
